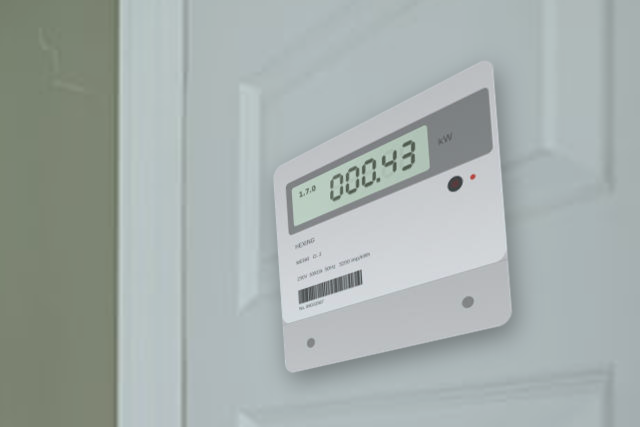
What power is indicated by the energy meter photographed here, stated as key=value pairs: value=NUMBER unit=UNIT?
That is value=0.43 unit=kW
